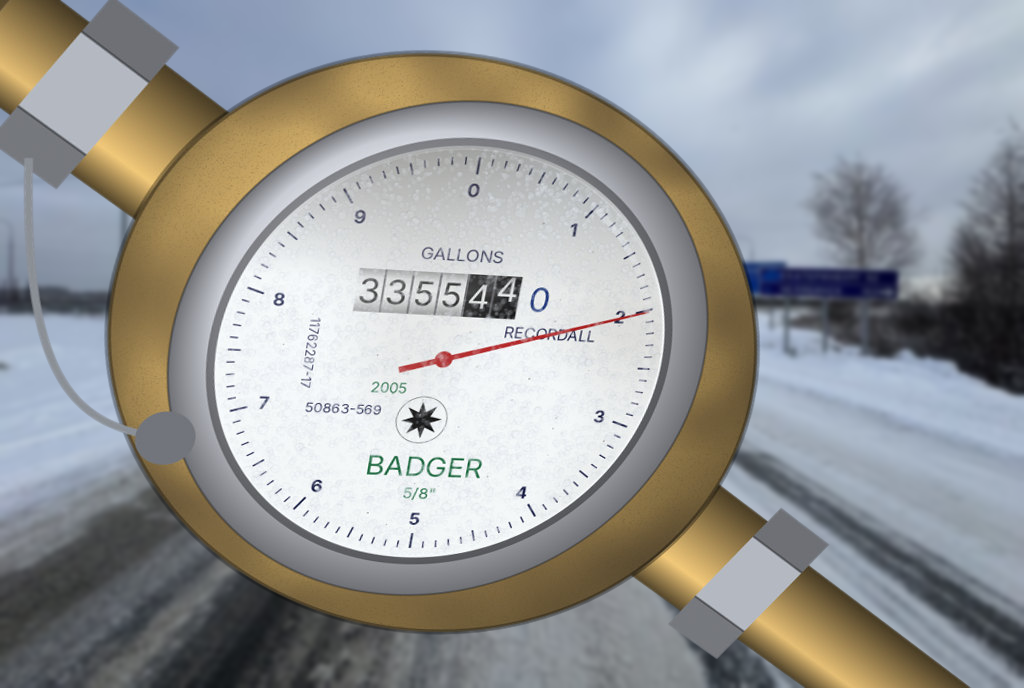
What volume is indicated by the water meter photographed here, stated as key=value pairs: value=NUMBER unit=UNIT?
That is value=3355442.0 unit=gal
